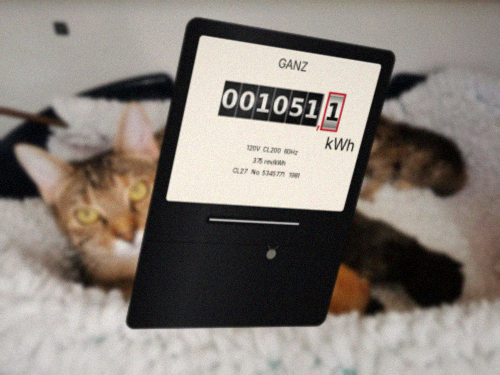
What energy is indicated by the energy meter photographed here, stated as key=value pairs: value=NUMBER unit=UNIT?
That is value=1051.1 unit=kWh
